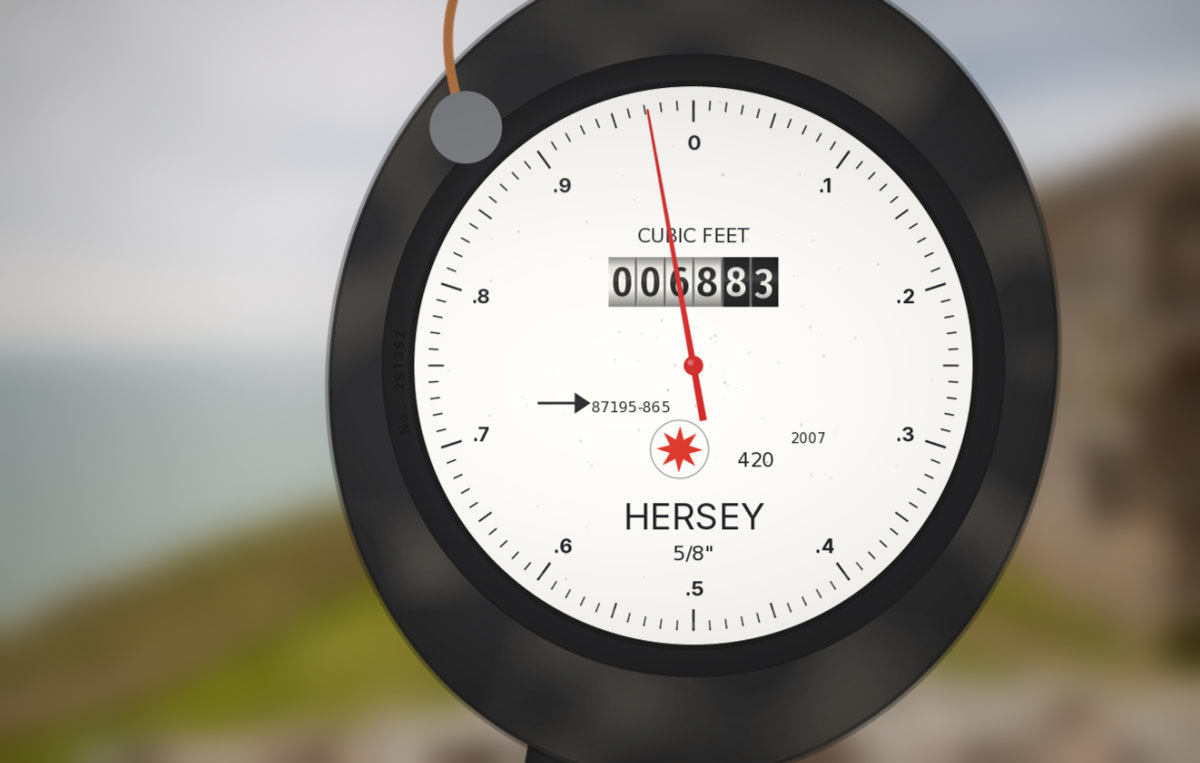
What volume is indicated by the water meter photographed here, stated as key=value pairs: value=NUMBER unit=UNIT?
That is value=6882.97 unit=ft³
